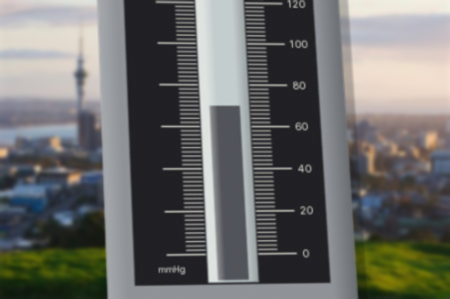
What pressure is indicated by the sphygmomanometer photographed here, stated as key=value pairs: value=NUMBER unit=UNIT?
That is value=70 unit=mmHg
